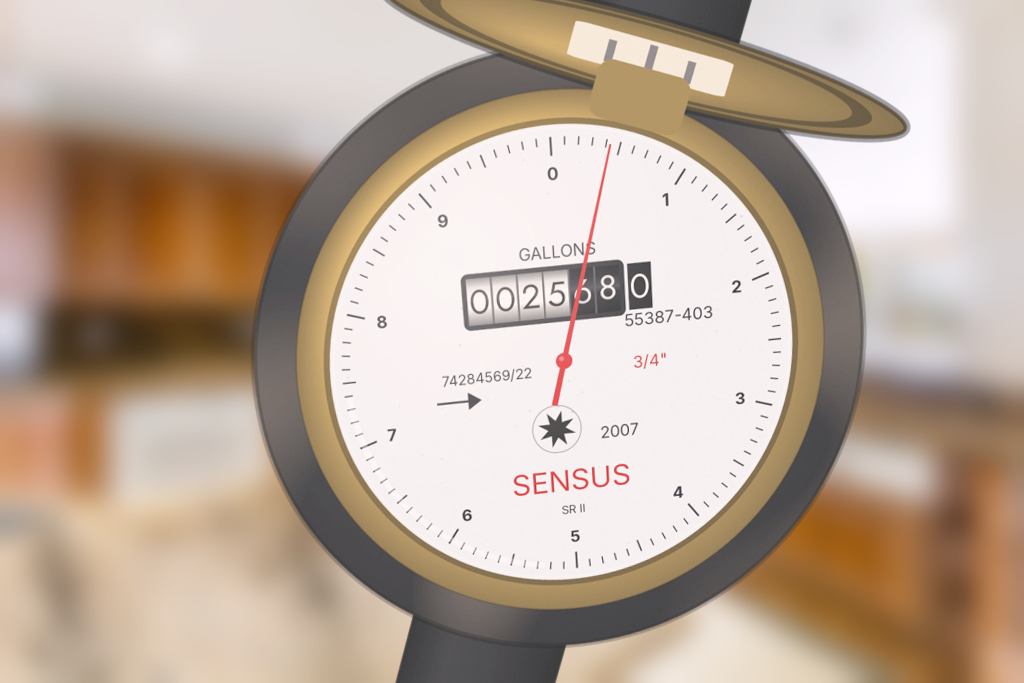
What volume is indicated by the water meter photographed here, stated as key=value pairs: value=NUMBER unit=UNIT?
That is value=25680.4 unit=gal
